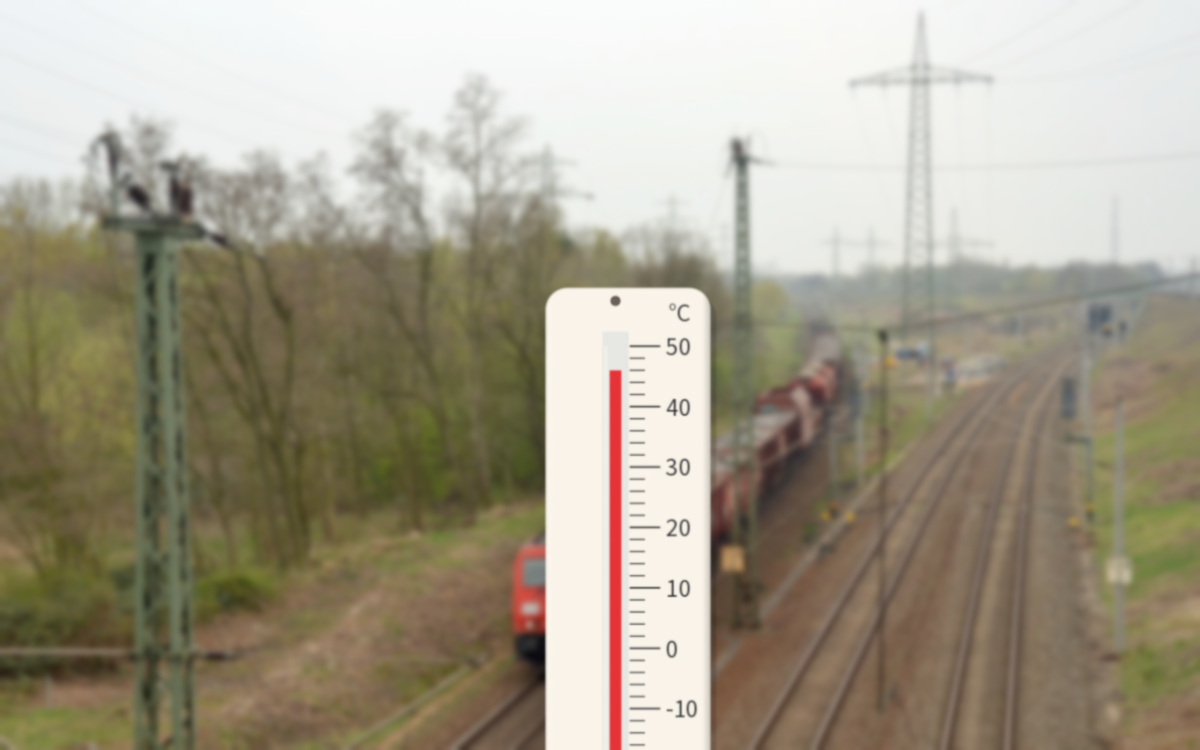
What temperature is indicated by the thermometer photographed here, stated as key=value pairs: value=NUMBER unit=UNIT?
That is value=46 unit=°C
